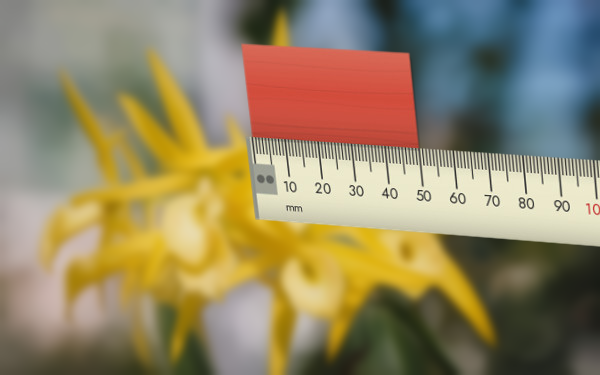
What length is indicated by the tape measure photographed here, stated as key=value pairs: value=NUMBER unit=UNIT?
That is value=50 unit=mm
